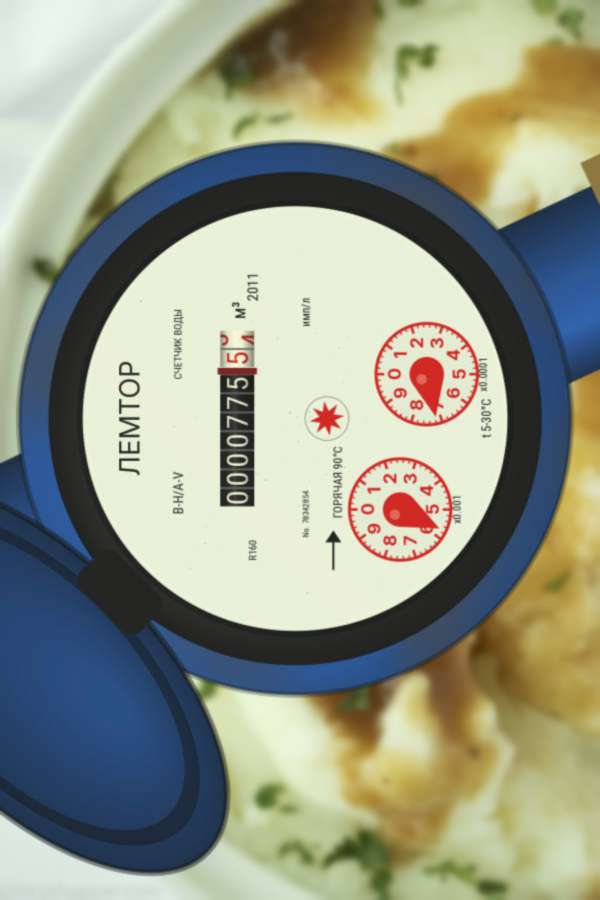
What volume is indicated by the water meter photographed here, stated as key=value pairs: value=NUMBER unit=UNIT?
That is value=775.5357 unit=m³
